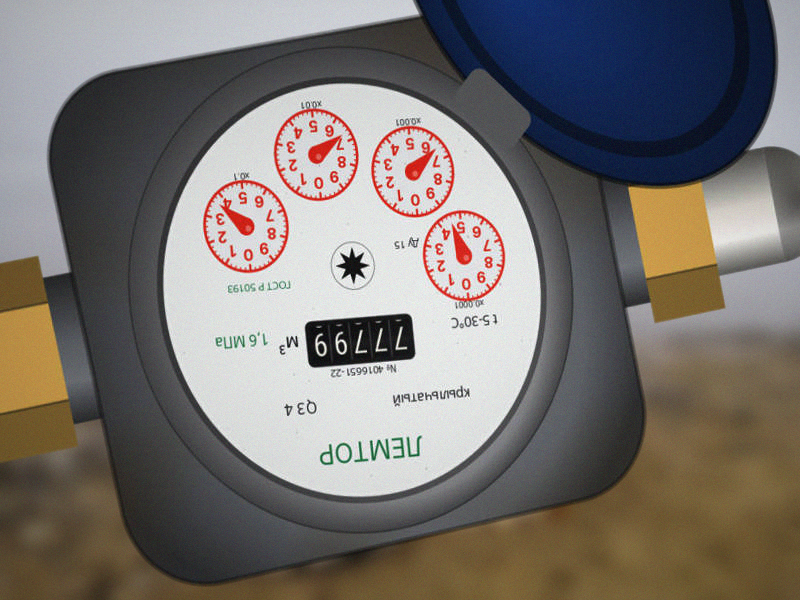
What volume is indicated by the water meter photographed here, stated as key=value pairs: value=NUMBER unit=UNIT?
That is value=77799.3664 unit=m³
